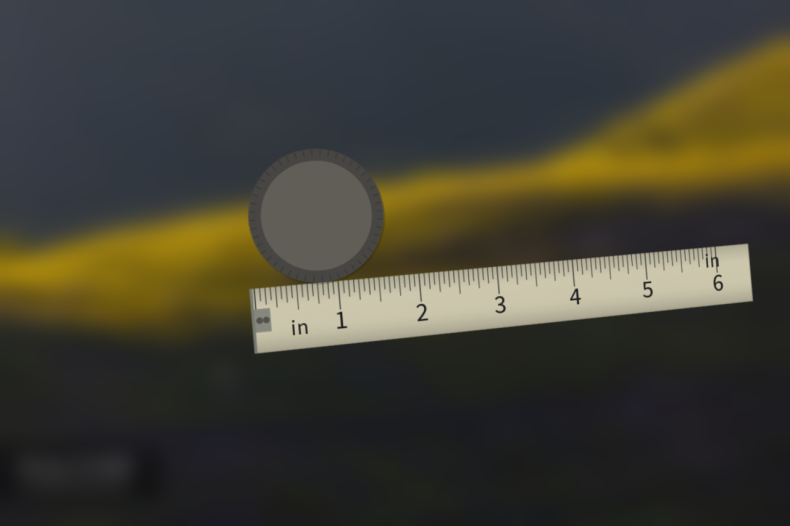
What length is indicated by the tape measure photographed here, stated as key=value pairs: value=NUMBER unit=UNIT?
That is value=1.625 unit=in
